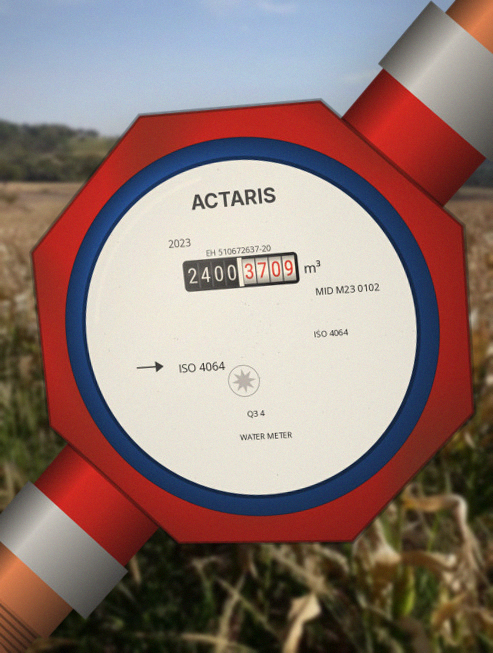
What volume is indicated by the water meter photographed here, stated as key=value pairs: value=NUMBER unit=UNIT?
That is value=2400.3709 unit=m³
